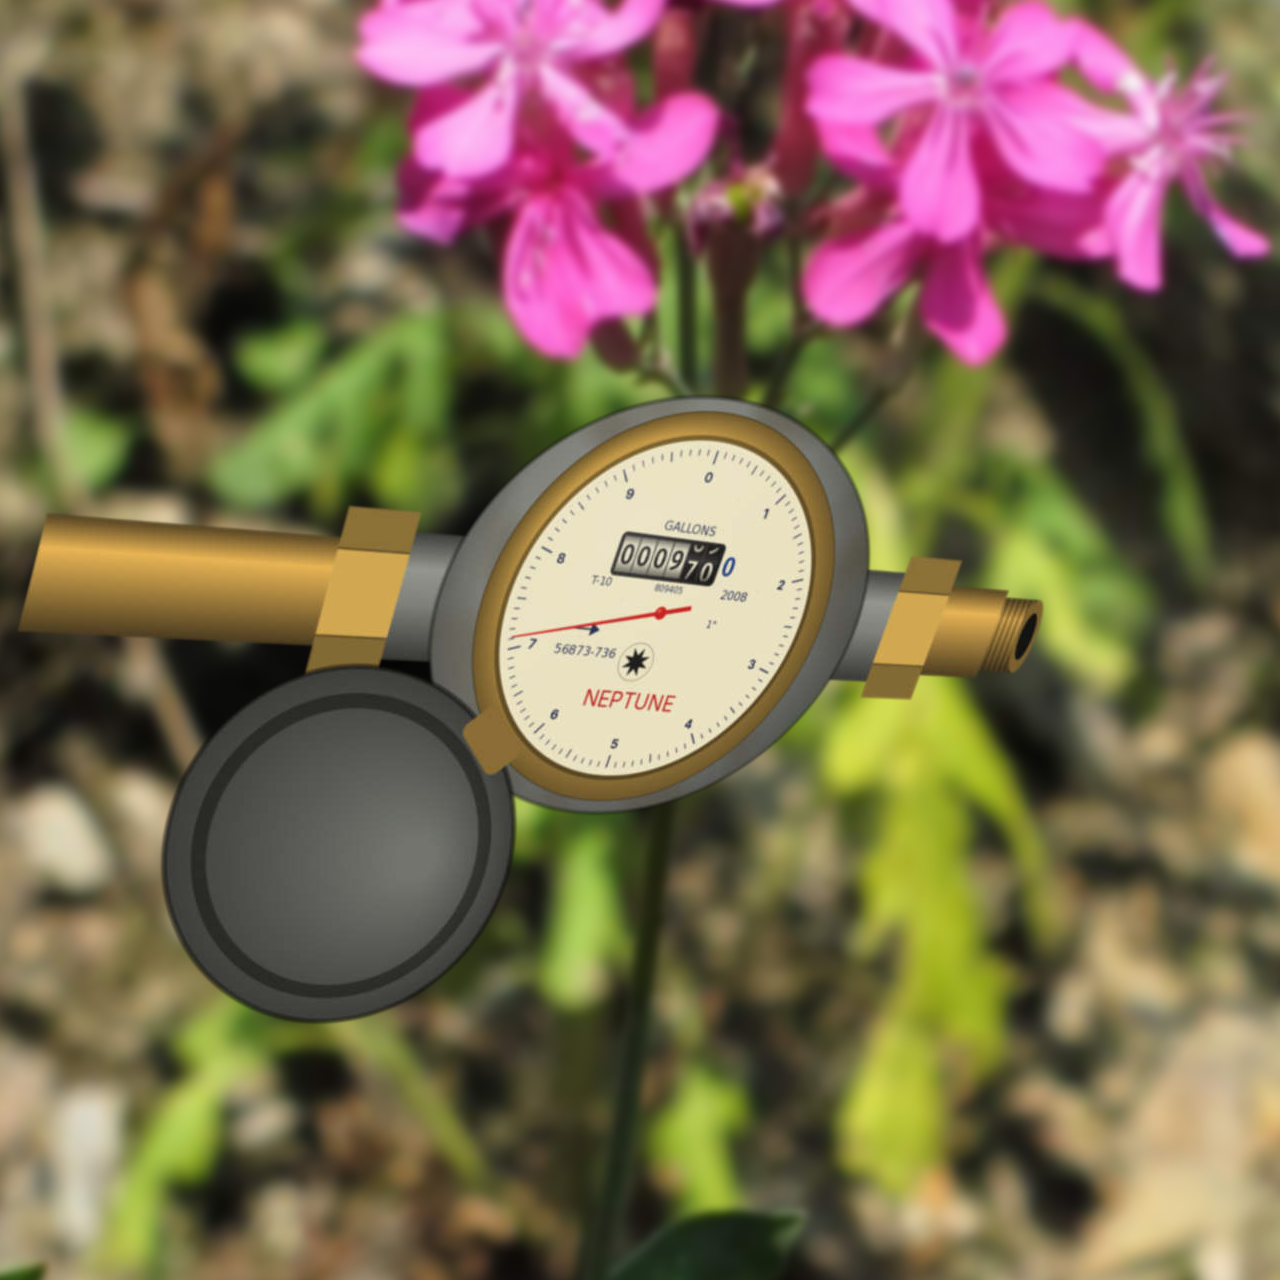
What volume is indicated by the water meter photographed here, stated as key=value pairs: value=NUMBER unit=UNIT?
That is value=9697.1 unit=gal
